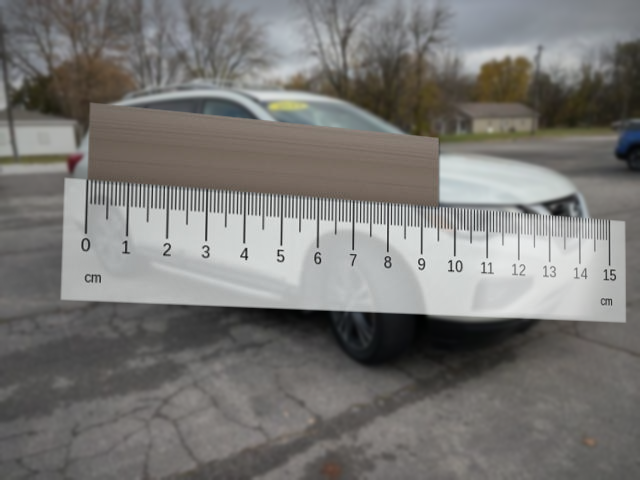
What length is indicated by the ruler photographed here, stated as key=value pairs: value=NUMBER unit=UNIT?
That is value=9.5 unit=cm
